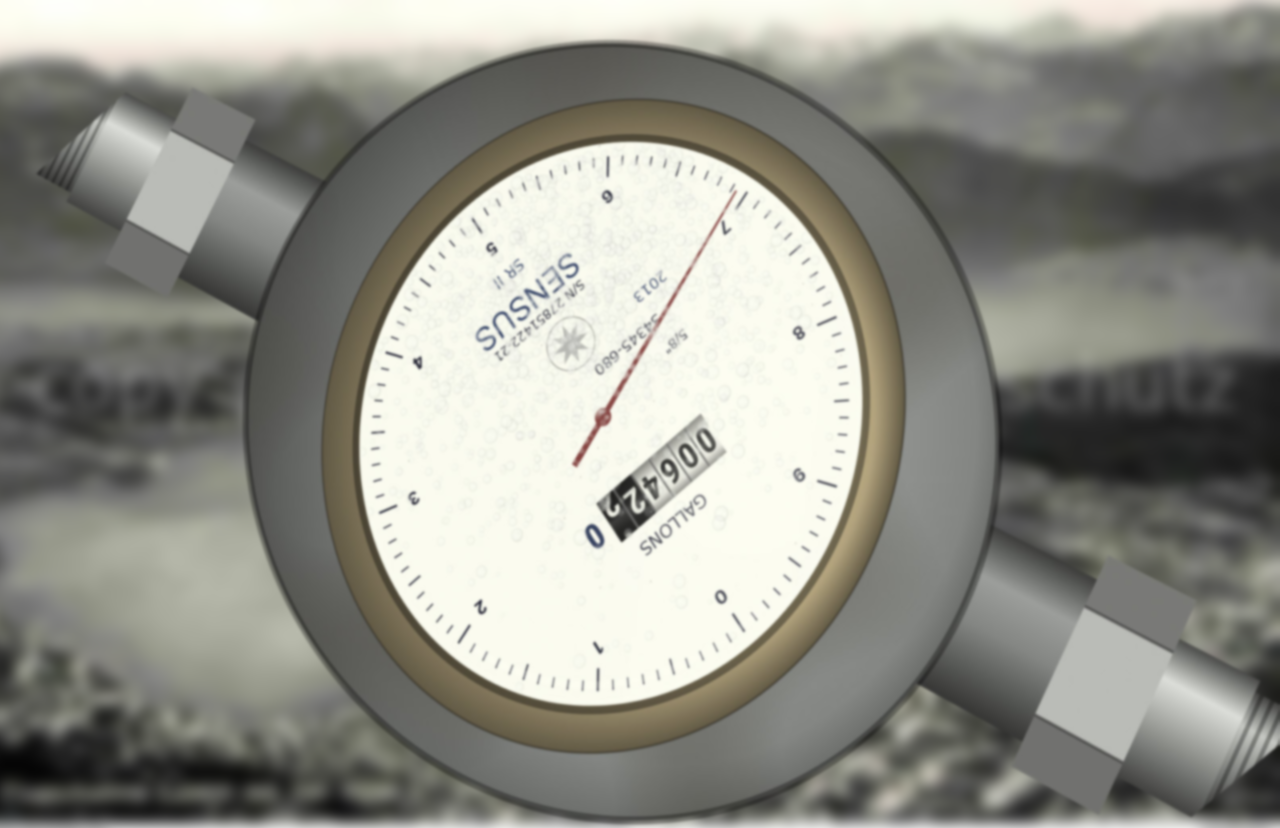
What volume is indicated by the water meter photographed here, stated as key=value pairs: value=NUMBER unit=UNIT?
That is value=64216.9 unit=gal
